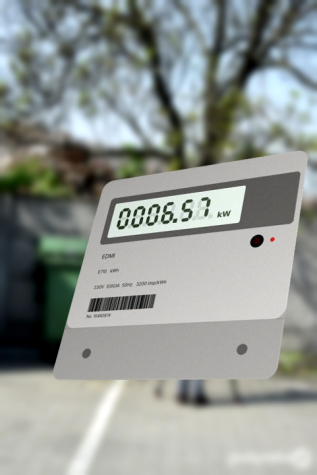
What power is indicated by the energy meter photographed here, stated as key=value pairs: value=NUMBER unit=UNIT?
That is value=6.57 unit=kW
